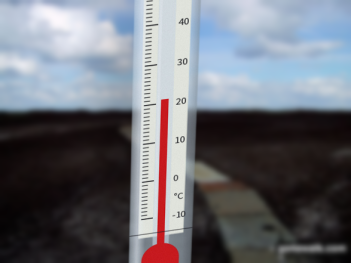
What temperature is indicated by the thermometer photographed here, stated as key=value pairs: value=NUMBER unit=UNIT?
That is value=21 unit=°C
